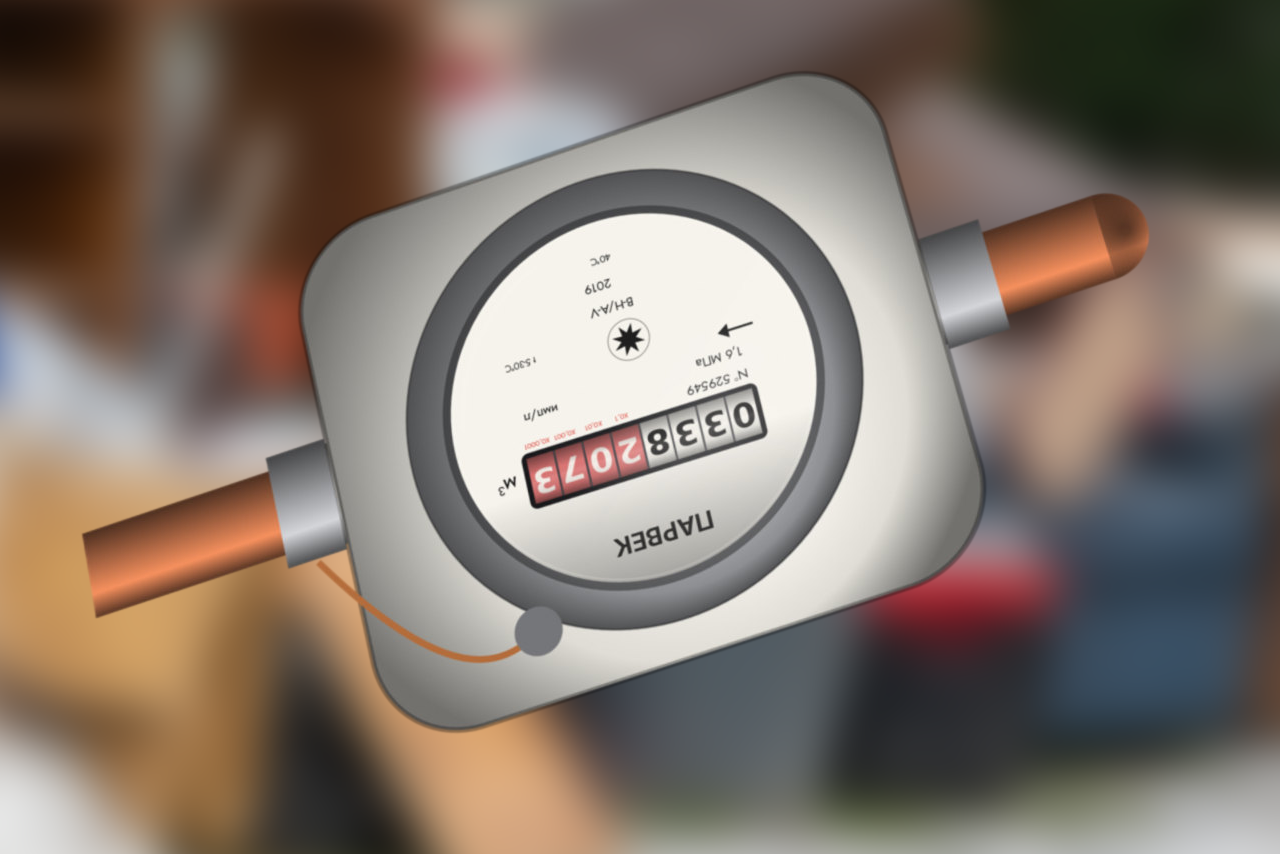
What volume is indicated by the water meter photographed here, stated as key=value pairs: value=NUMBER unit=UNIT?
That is value=338.2073 unit=m³
